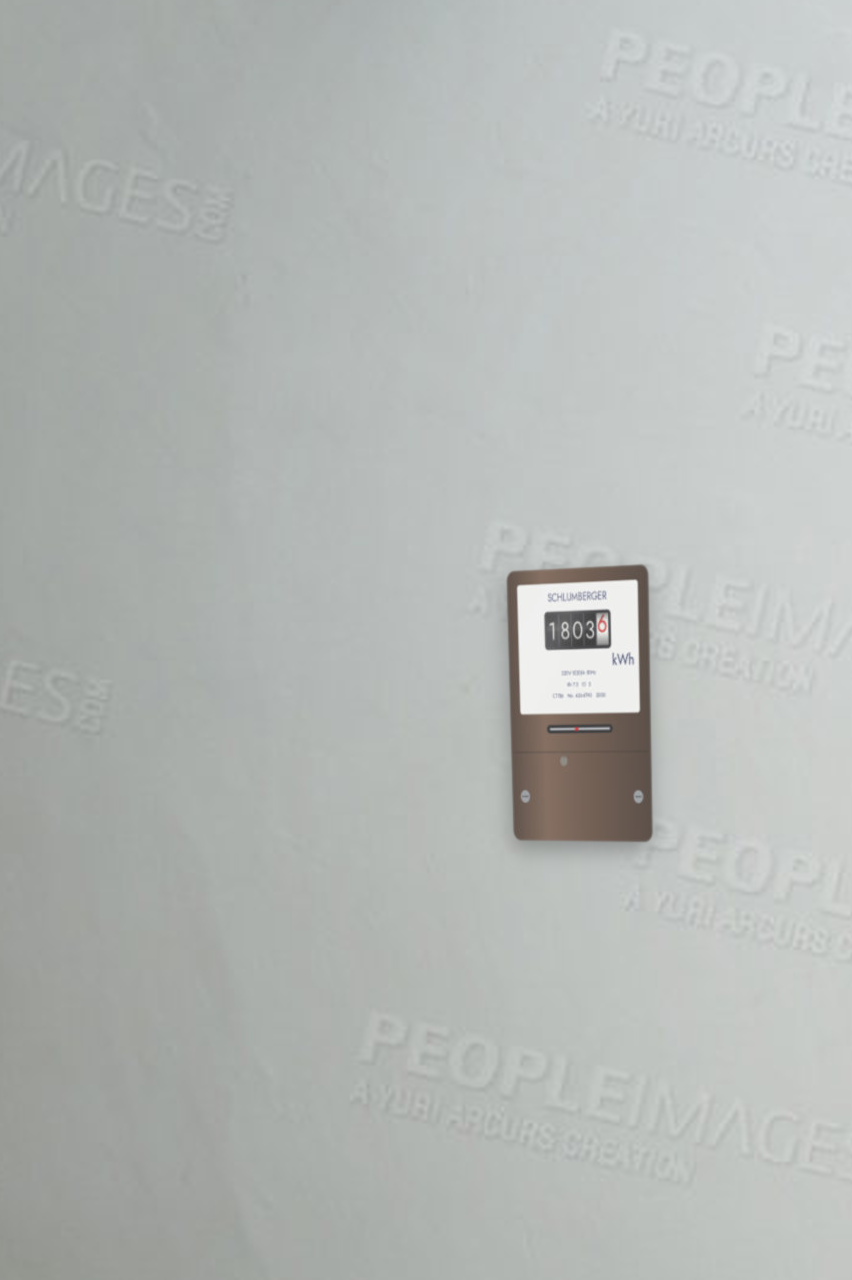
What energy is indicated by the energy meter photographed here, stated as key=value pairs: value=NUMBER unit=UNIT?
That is value=1803.6 unit=kWh
